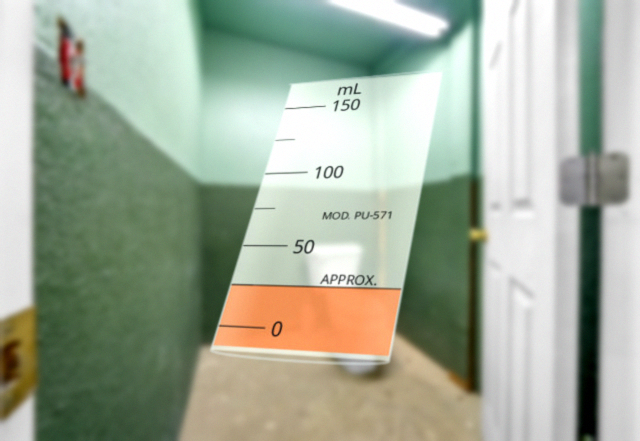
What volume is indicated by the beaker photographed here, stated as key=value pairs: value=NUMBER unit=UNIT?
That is value=25 unit=mL
